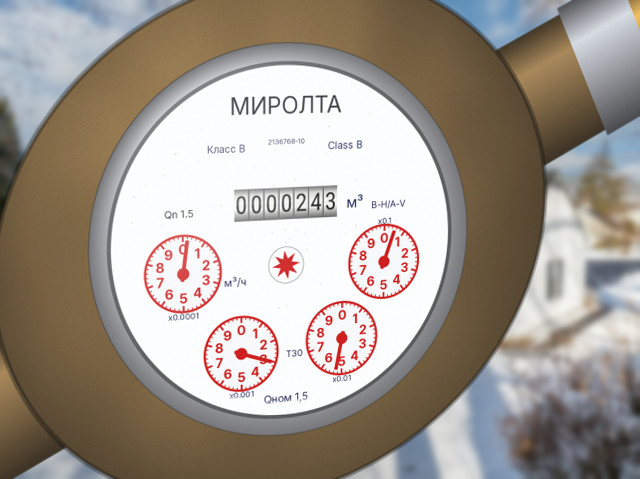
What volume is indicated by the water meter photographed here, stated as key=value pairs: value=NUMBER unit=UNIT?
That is value=243.0530 unit=m³
